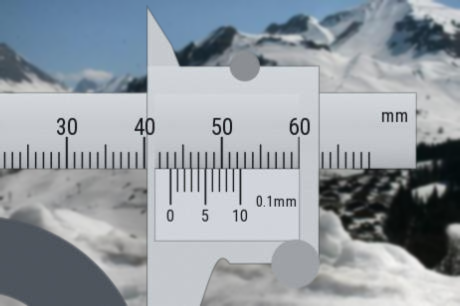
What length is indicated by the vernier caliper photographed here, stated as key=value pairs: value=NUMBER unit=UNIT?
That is value=43.4 unit=mm
